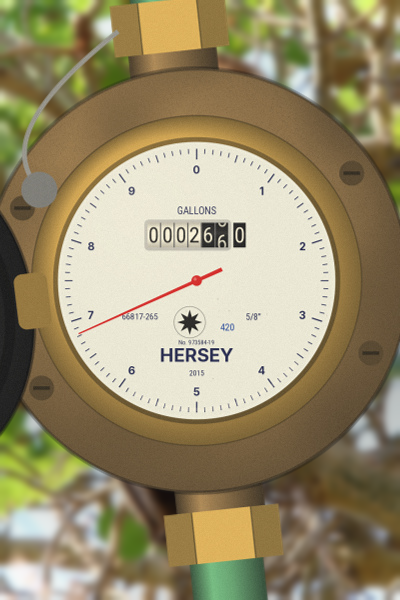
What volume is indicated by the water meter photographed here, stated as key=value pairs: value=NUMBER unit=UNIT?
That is value=2656.8 unit=gal
